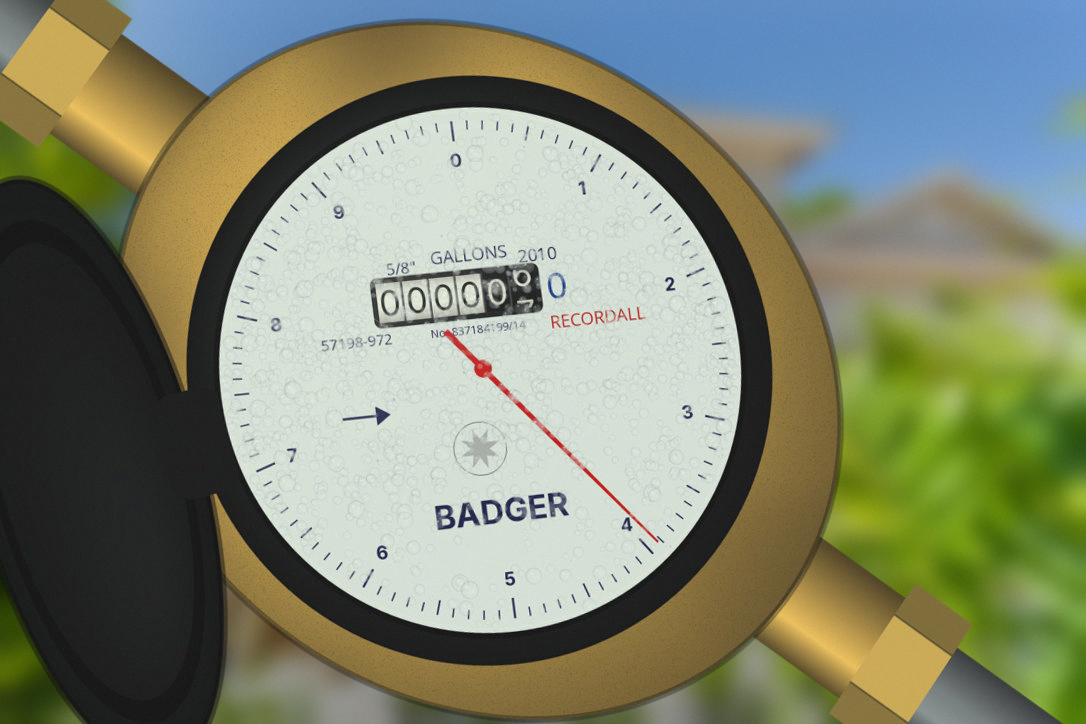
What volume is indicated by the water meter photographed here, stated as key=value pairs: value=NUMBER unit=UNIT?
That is value=63.9 unit=gal
